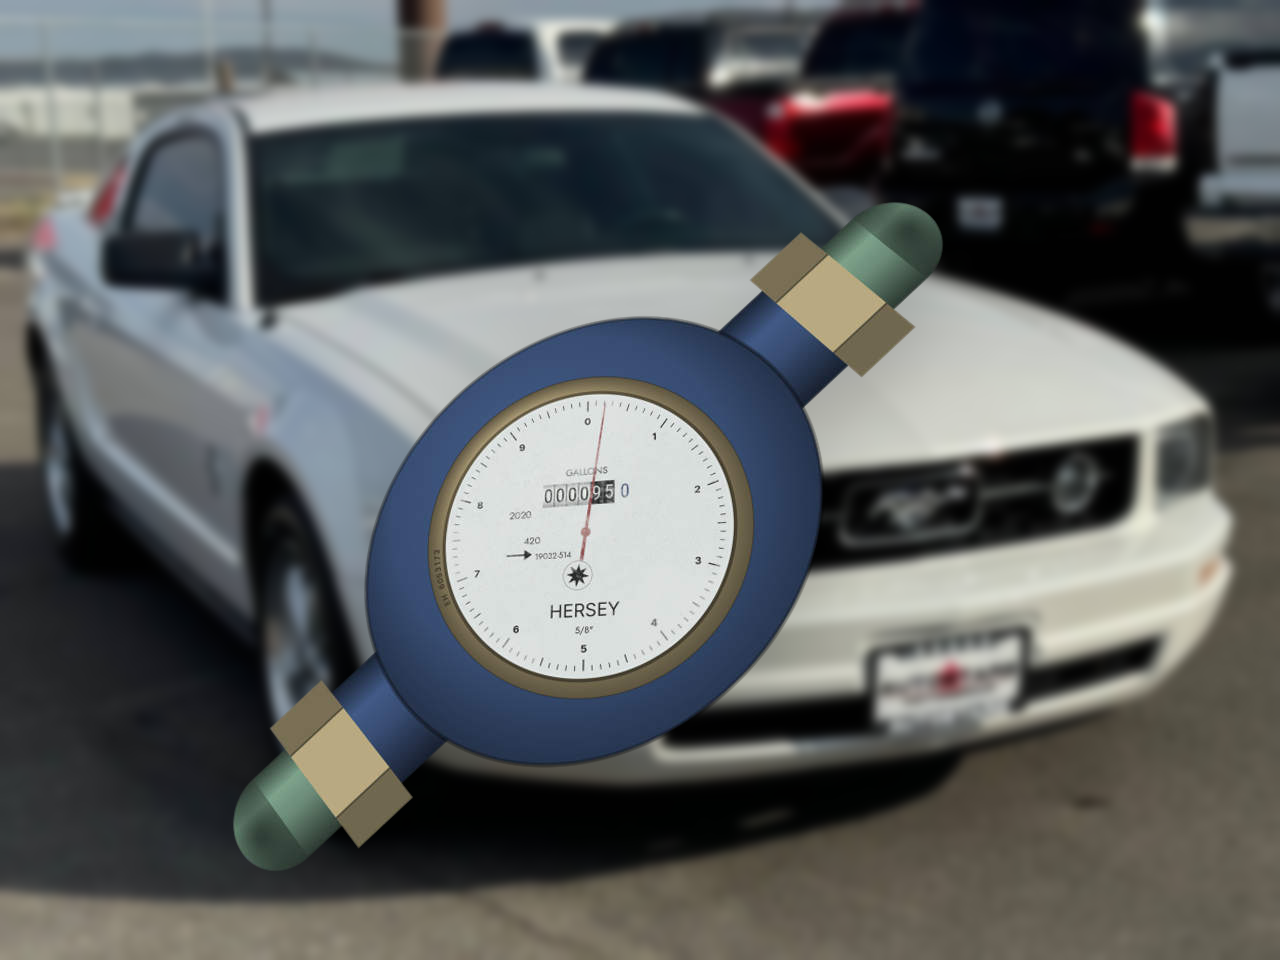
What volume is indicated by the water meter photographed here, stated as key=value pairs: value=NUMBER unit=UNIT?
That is value=950.2 unit=gal
